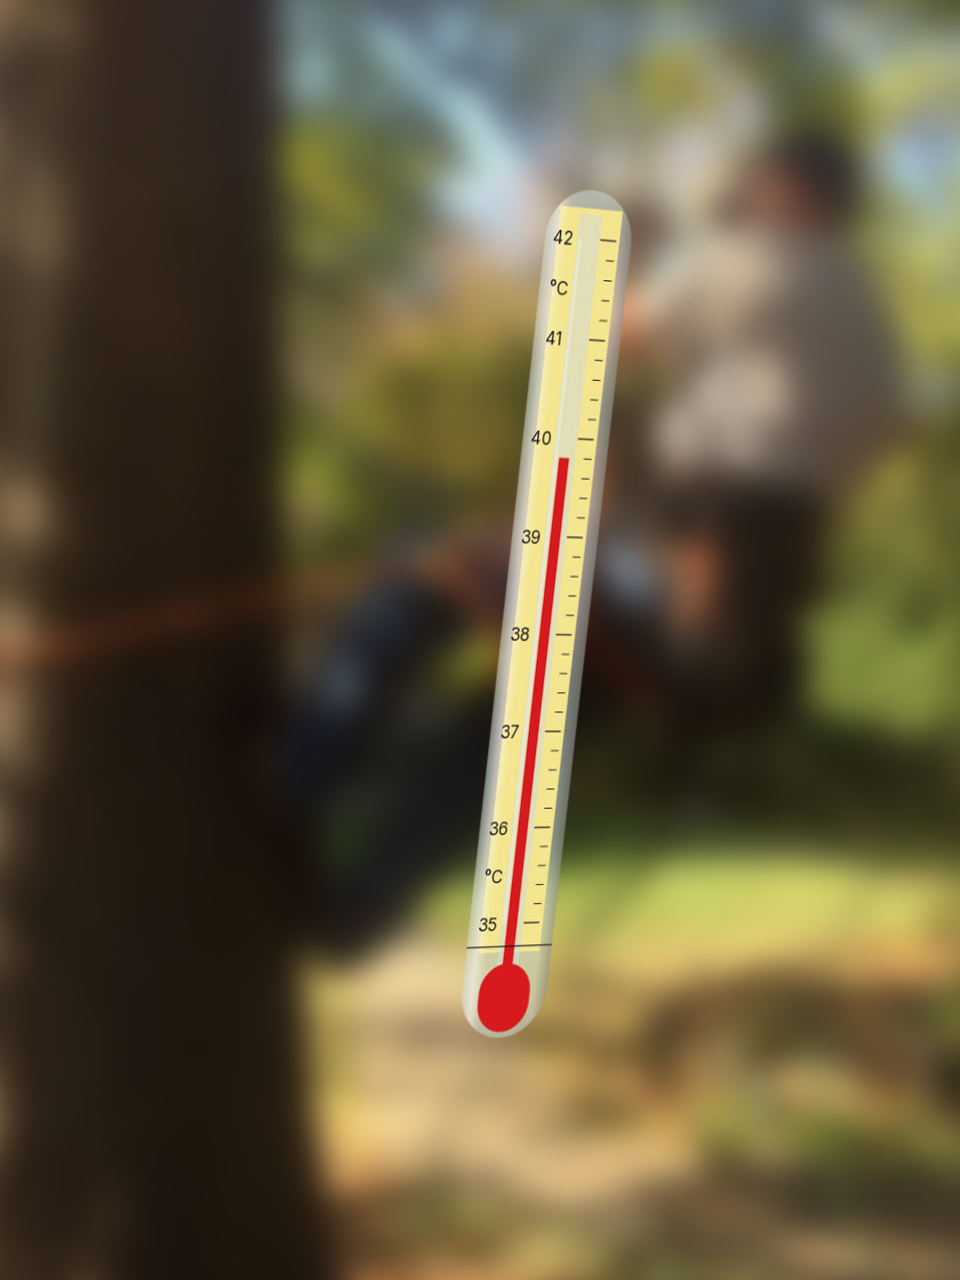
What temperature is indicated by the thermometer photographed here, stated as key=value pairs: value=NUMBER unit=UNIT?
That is value=39.8 unit=°C
